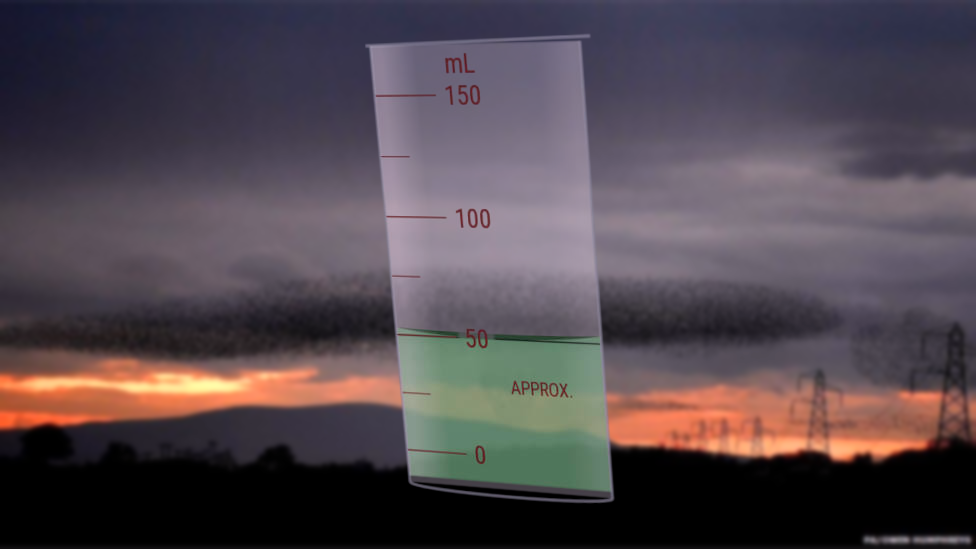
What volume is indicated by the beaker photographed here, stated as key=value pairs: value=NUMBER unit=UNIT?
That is value=50 unit=mL
